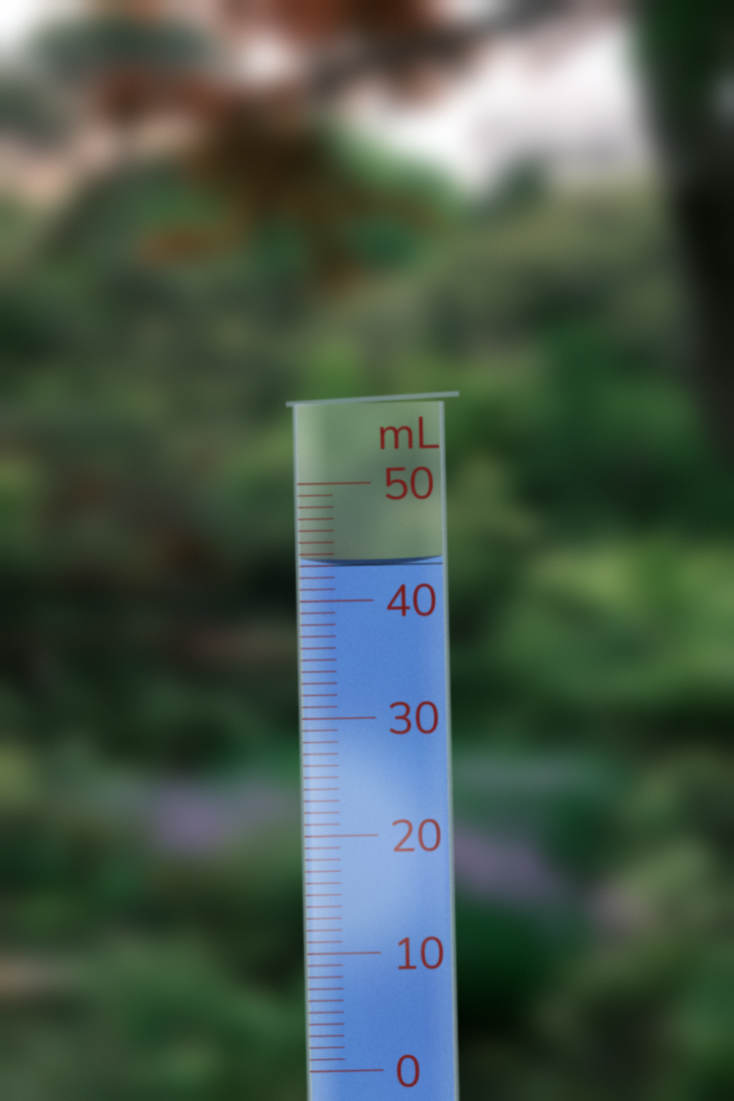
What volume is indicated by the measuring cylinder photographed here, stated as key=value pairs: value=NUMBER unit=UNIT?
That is value=43 unit=mL
